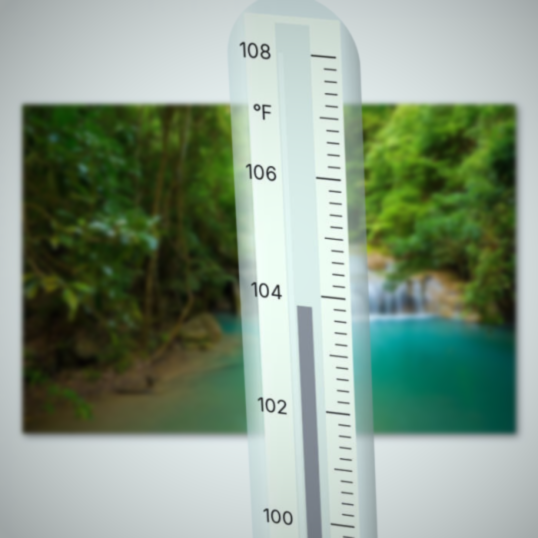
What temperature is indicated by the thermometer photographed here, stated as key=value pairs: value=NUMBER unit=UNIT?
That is value=103.8 unit=°F
